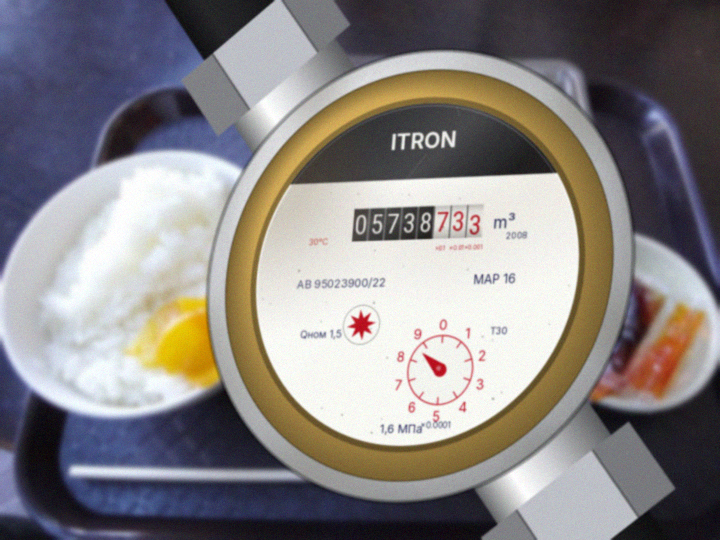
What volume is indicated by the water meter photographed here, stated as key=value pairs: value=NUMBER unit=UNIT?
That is value=5738.7328 unit=m³
